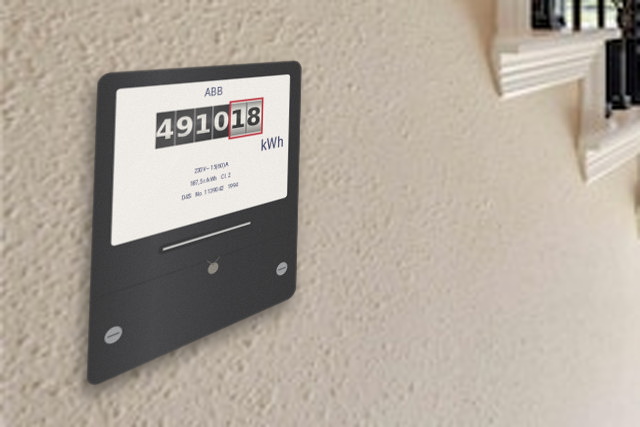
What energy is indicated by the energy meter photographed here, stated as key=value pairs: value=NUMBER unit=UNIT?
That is value=4910.18 unit=kWh
